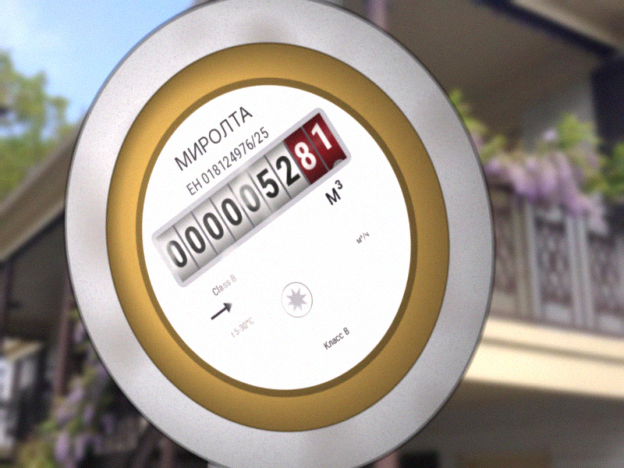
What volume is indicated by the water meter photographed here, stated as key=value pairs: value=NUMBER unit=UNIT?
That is value=52.81 unit=m³
